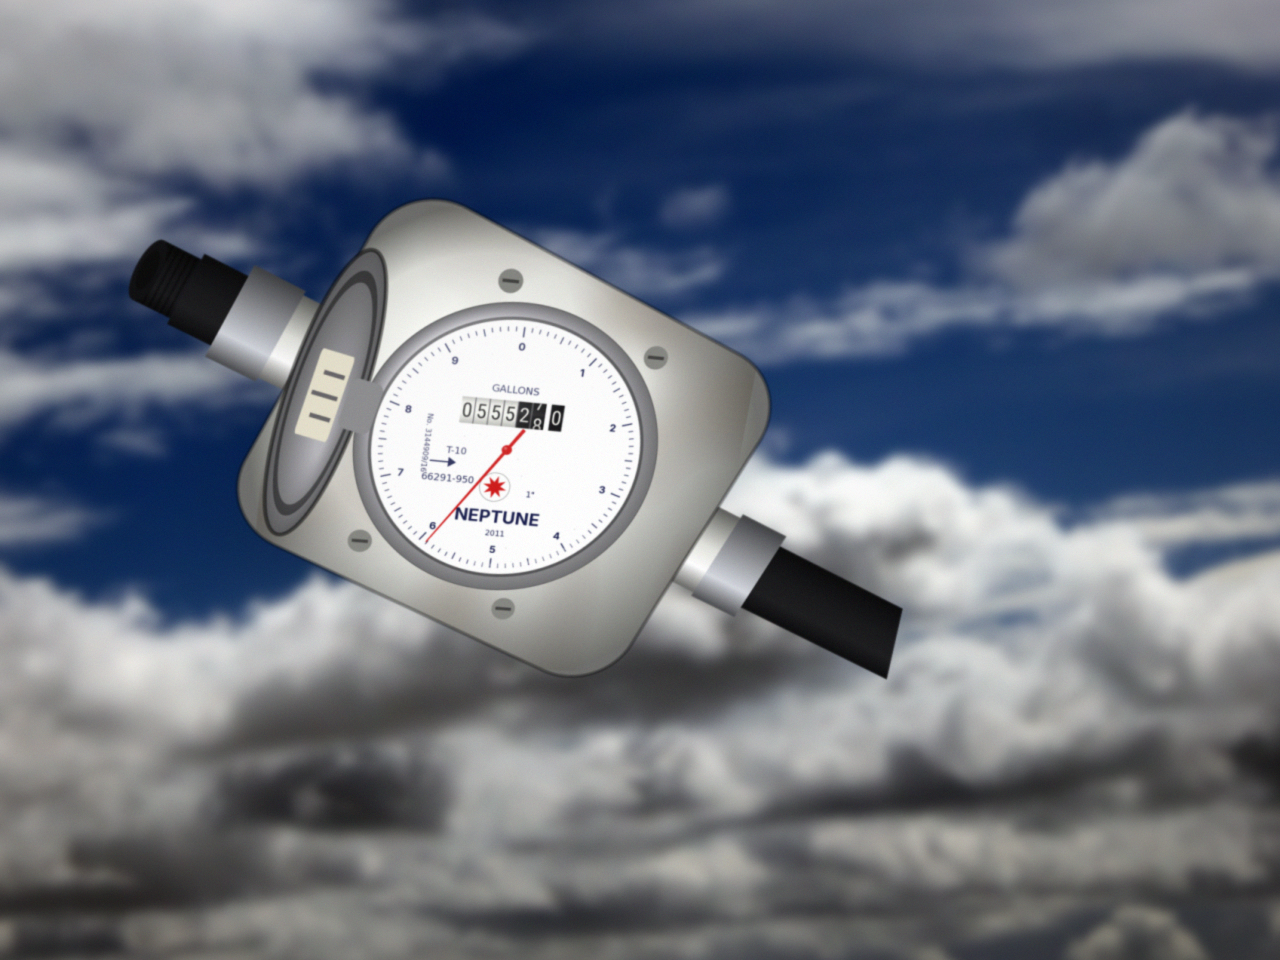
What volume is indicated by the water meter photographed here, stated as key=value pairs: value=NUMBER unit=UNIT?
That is value=555275.9 unit=gal
